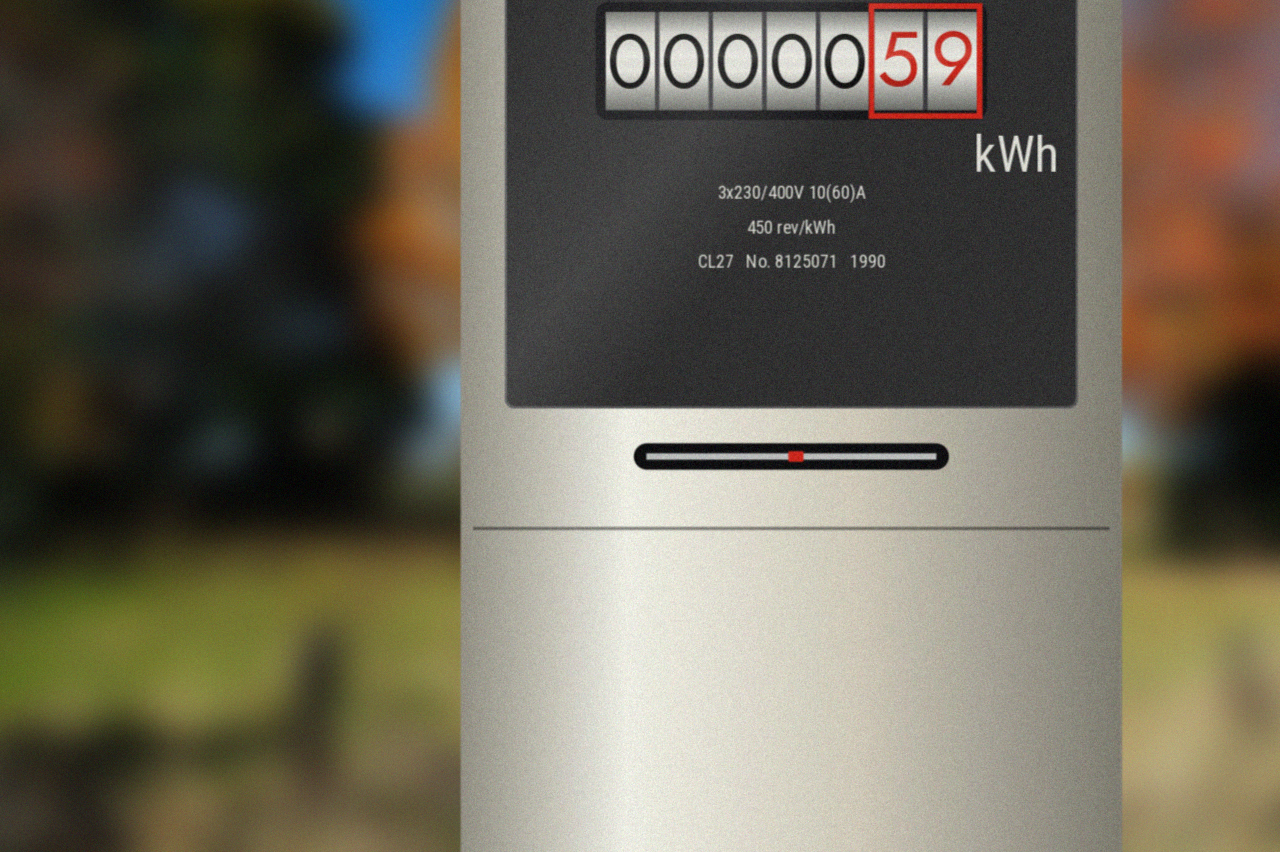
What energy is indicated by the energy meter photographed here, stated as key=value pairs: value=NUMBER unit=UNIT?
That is value=0.59 unit=kWh
